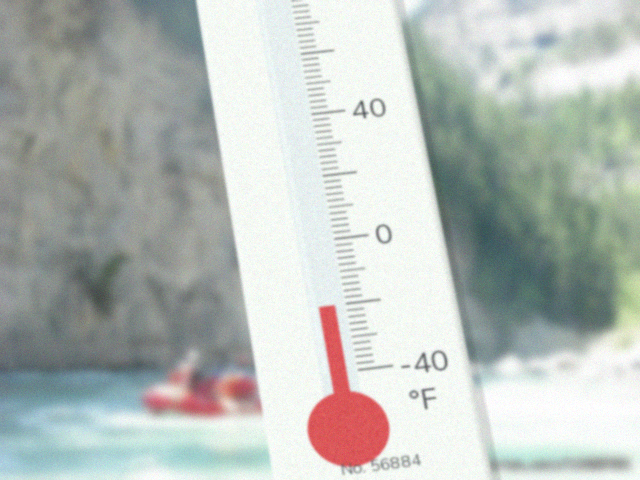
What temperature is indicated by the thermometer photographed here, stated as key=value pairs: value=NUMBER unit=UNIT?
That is value=-20 unit=°F
